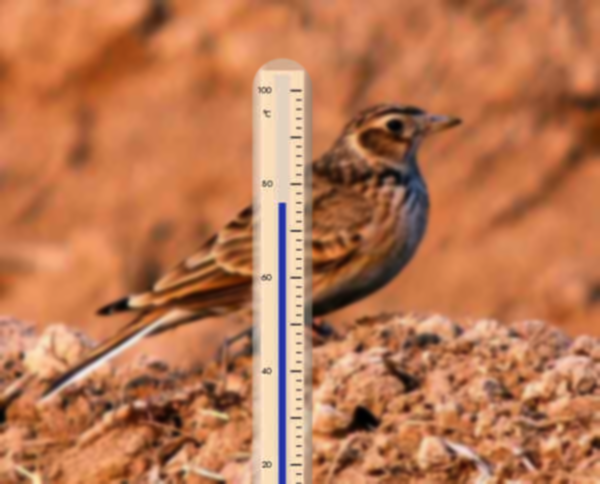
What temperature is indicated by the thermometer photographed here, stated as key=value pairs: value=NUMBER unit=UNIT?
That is value=76 unit=°C
